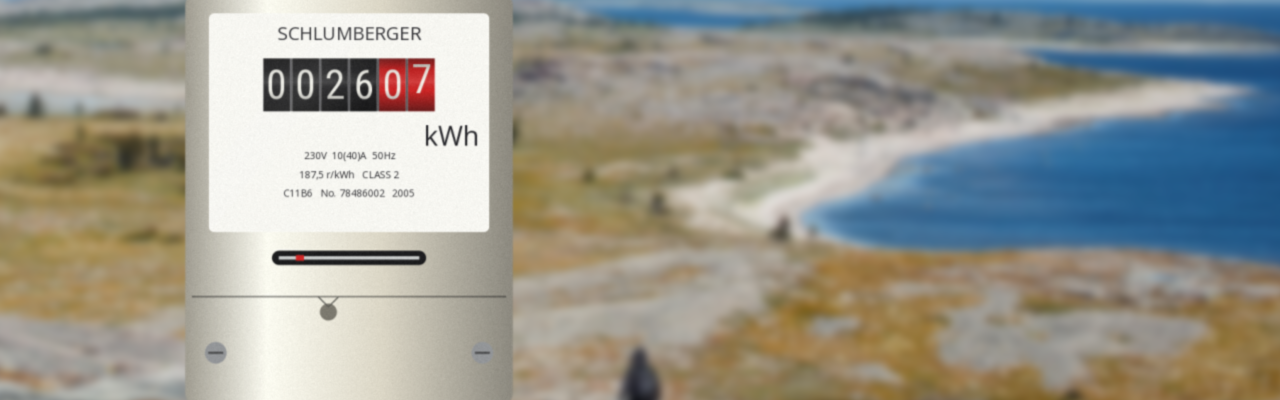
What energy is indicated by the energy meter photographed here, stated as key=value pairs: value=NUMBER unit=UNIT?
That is value=26.07 unit=kWh
